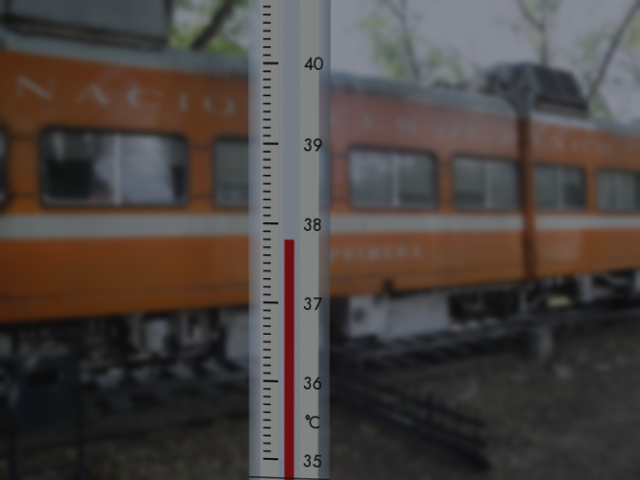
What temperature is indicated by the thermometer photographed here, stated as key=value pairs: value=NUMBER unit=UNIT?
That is value=37.8 unit=°C
